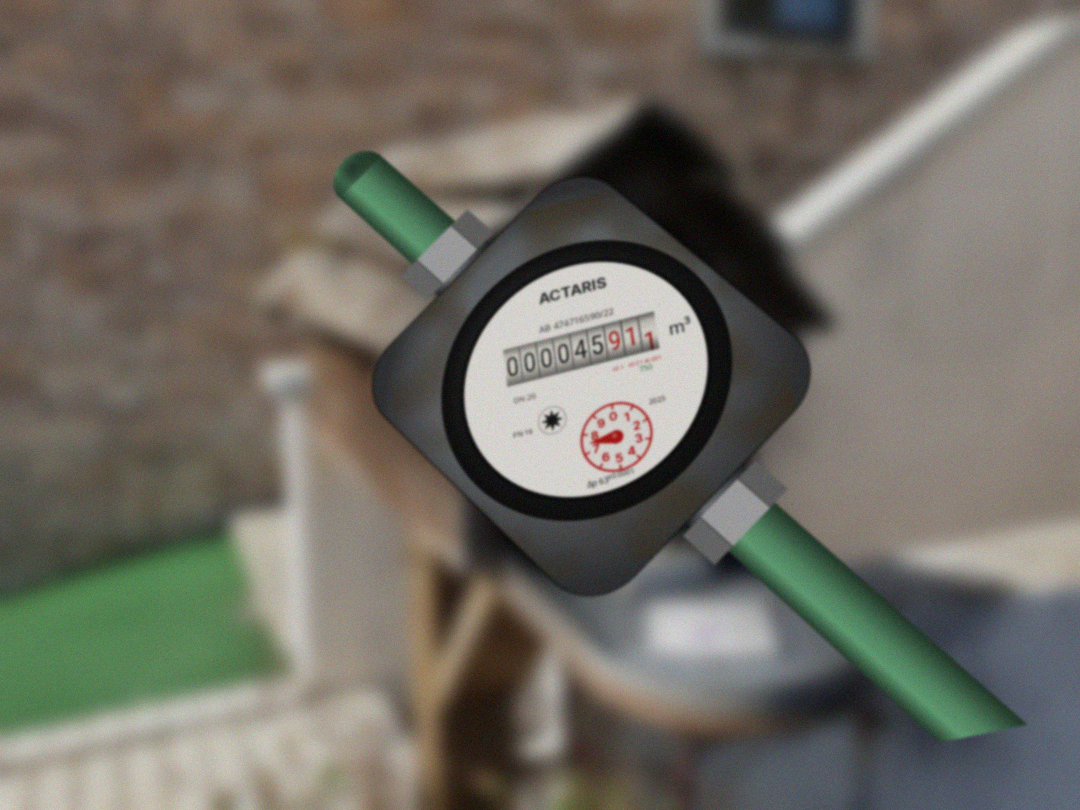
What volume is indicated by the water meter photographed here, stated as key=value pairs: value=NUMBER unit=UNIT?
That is value=45.9107 unit=m³
